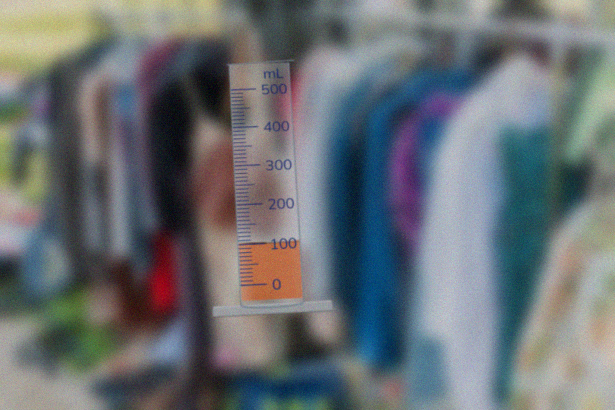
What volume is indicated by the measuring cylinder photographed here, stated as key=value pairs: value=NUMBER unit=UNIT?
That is value=100 unit=mL
